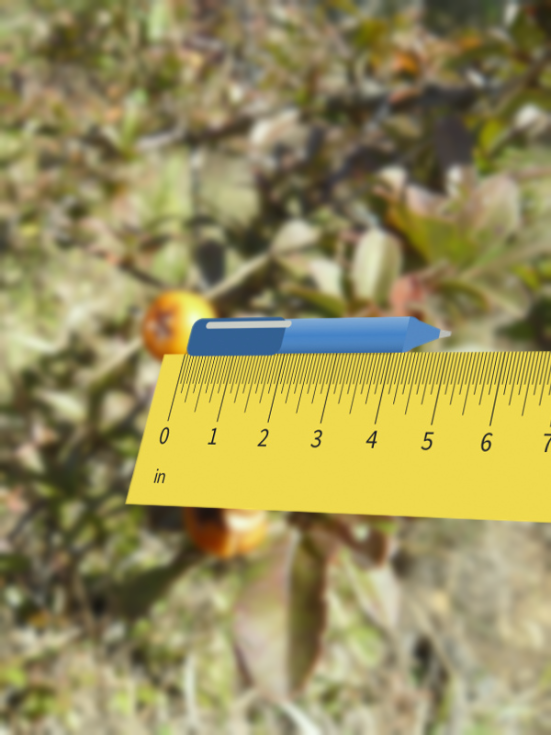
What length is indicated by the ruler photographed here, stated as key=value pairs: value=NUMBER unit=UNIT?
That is value=5 unit=in
